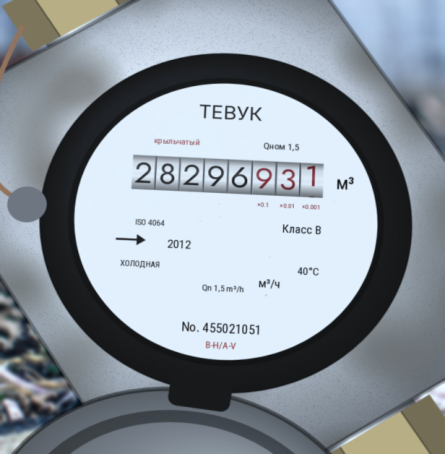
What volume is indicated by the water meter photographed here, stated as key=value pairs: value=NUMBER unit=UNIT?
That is value=28296.931 unit=m³
